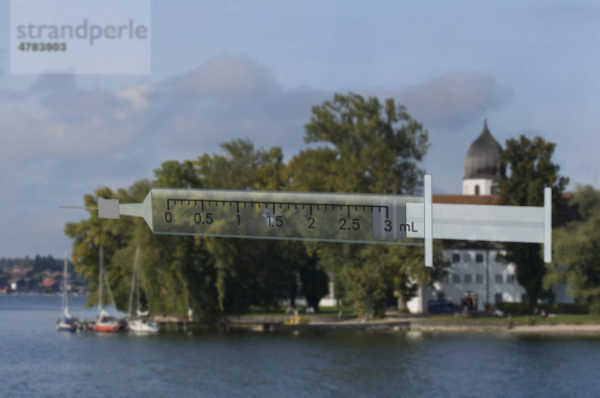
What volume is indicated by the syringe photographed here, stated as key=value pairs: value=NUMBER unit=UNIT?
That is value=2.8 unit=mL
